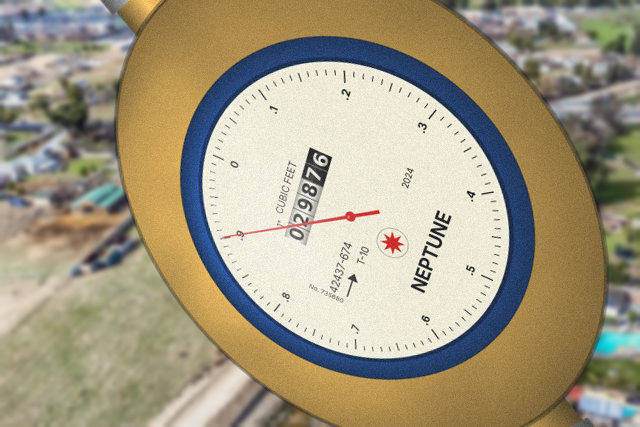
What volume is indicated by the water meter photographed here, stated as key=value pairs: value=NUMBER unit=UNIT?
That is value=29875.90 unit=ft³
